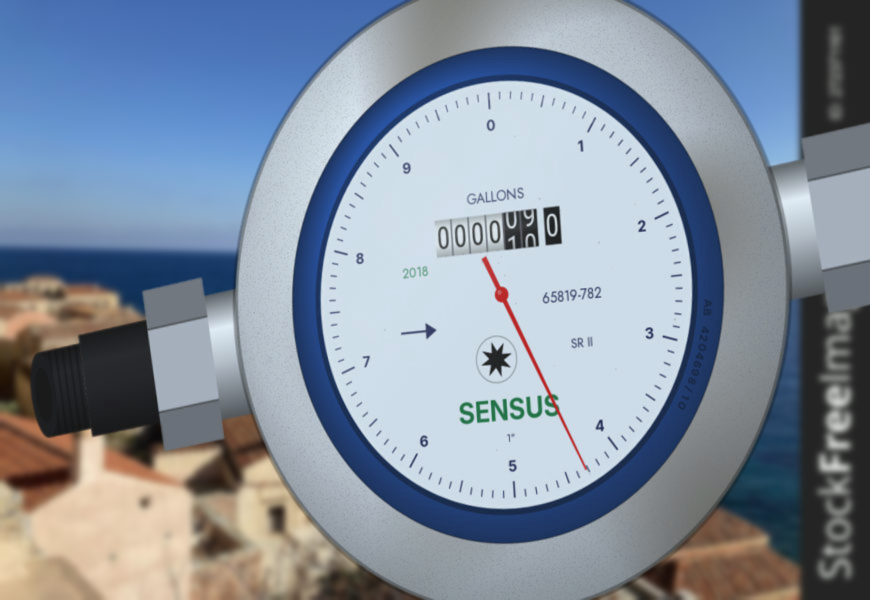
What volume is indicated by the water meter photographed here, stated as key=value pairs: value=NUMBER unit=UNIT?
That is value=94.3 unit=gal
